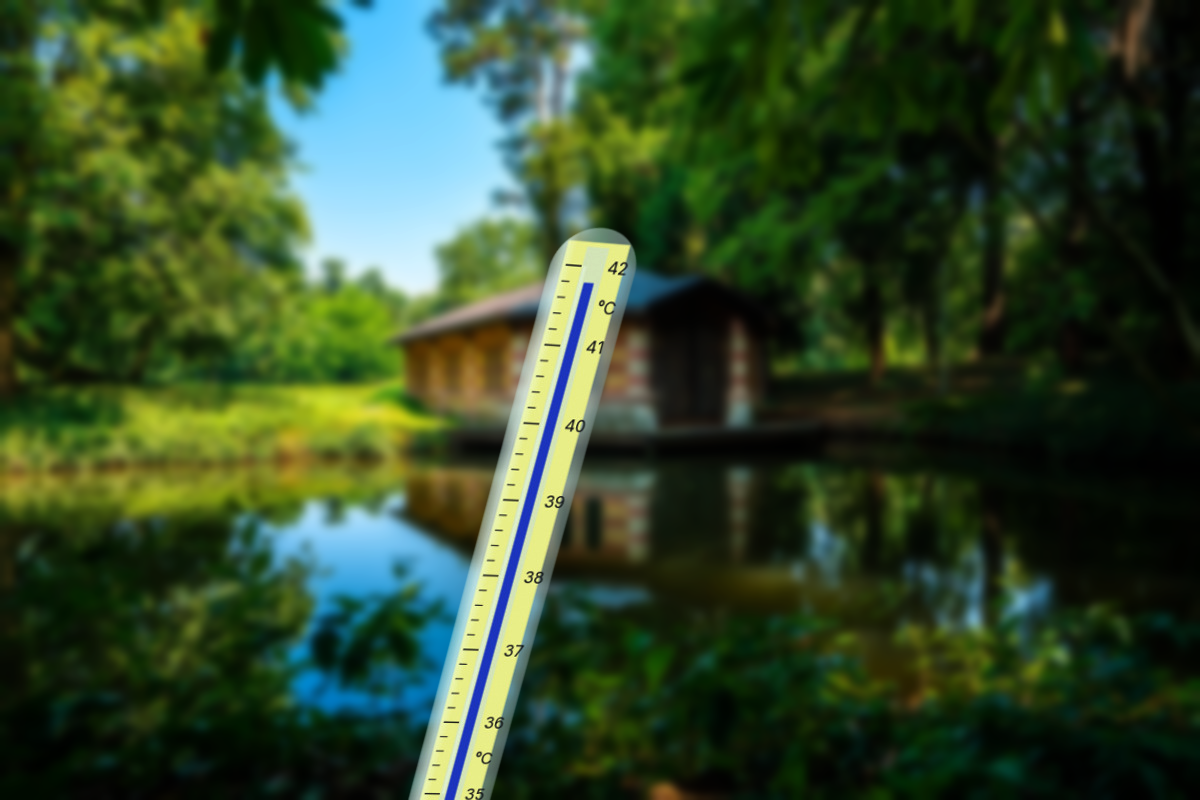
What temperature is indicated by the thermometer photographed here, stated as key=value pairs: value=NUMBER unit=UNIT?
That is value=41.8 unit=°C
